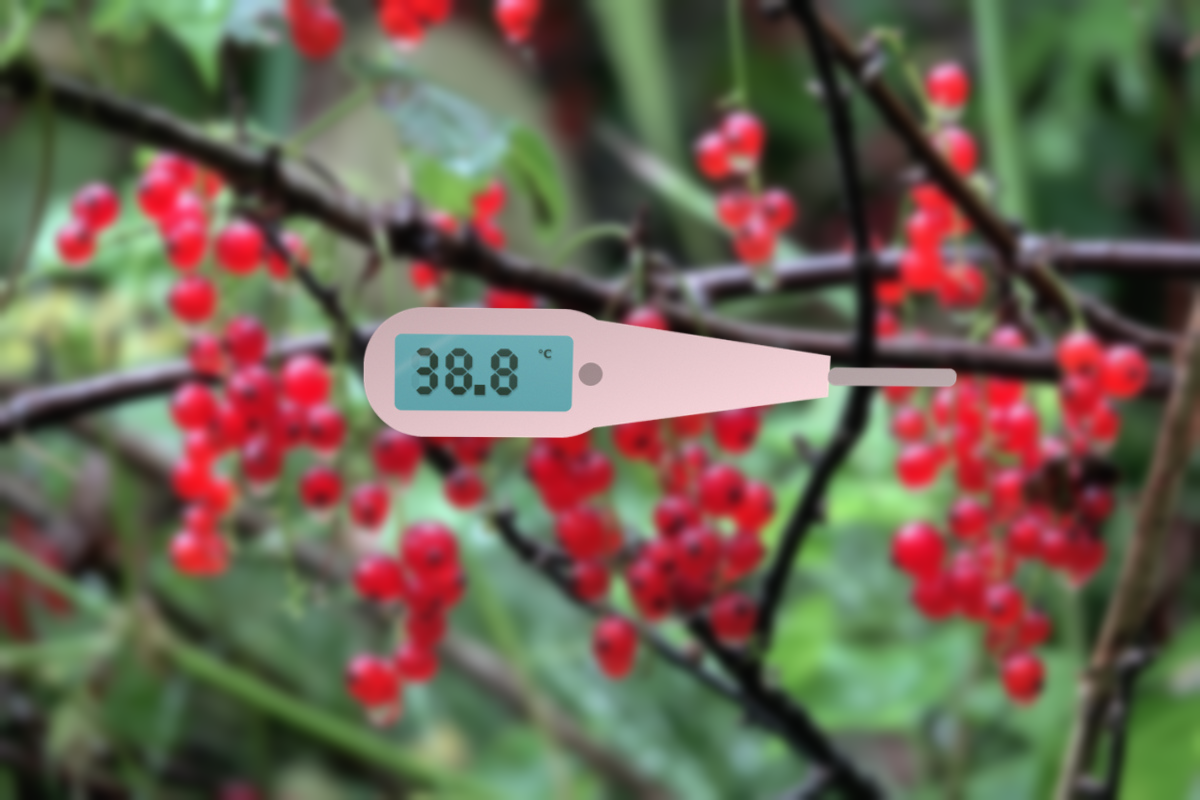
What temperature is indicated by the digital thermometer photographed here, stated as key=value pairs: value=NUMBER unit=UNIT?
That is value=38.8 unit=°C
